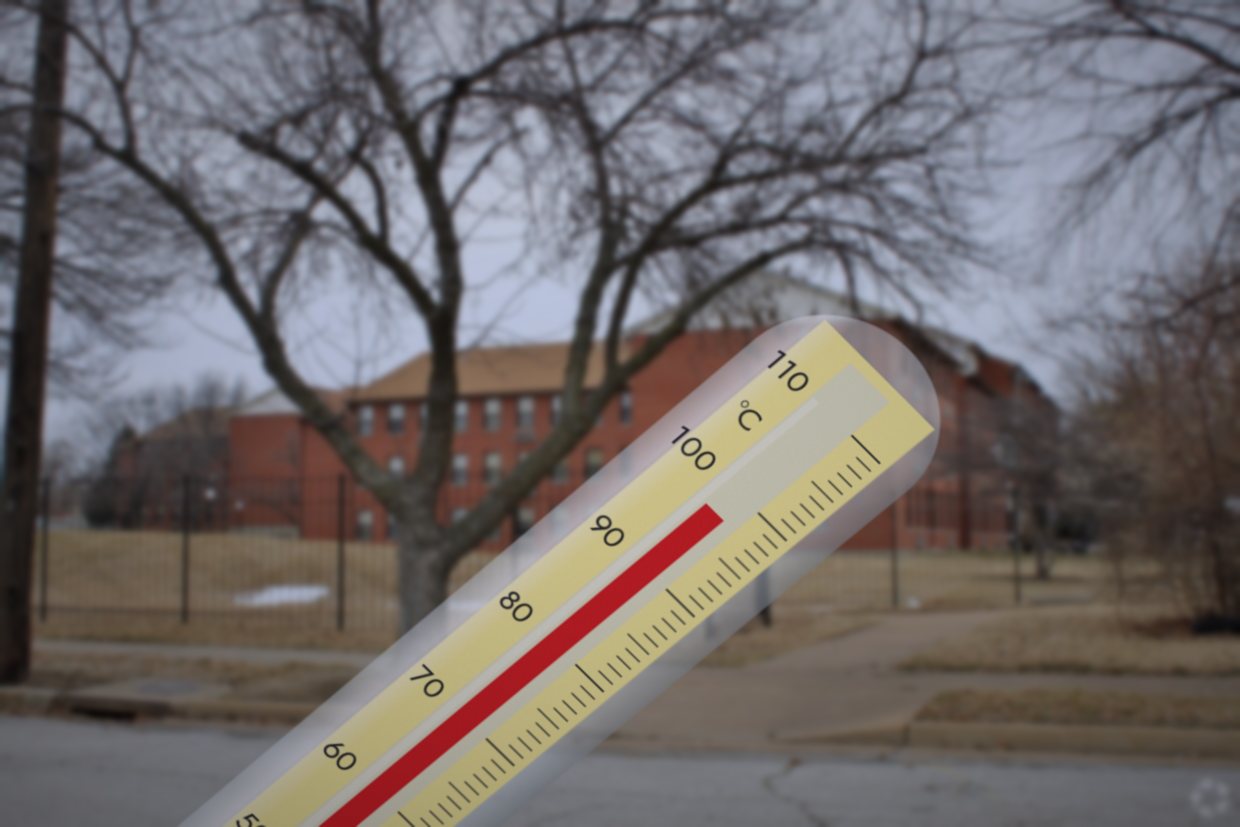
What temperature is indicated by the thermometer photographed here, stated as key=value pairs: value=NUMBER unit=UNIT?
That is value=97.5 unit=°C
